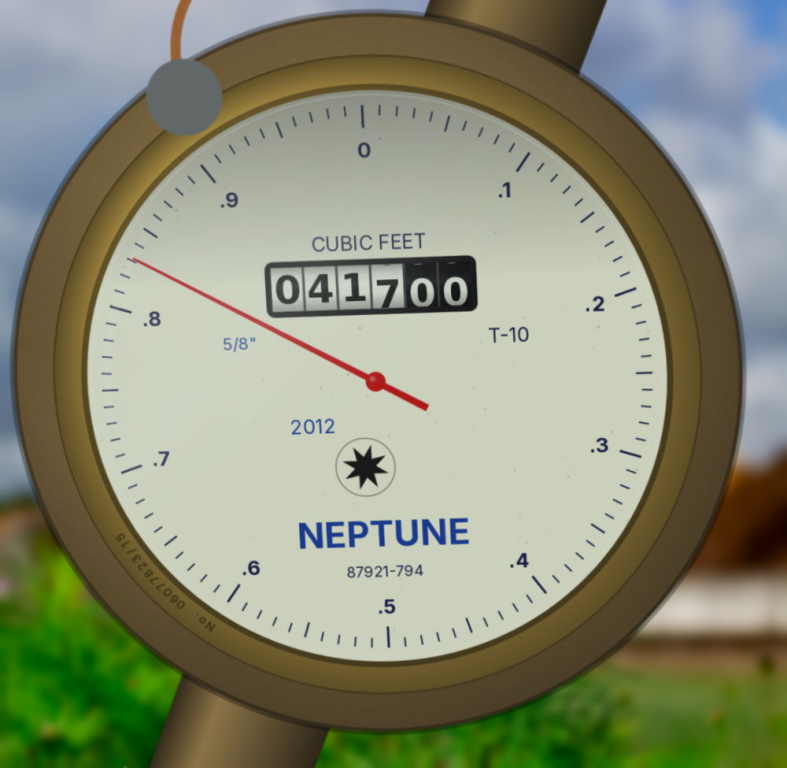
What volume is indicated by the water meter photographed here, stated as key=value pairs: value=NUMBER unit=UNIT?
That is value=41699.83 unit=ft³
